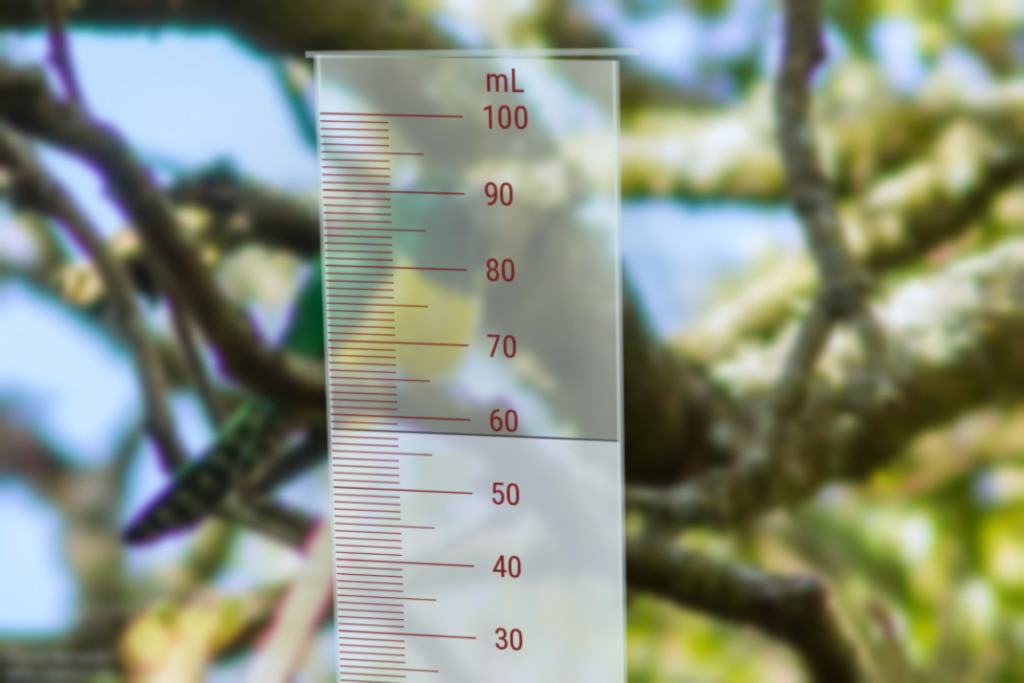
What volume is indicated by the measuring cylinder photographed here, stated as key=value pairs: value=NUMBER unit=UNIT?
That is value=58 unit=mL
